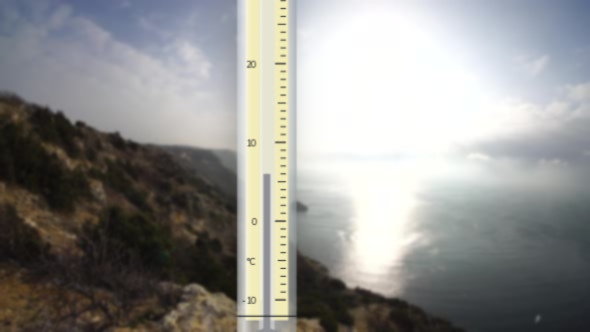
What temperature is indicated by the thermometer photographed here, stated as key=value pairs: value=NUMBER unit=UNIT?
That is value=6 unit=°C
